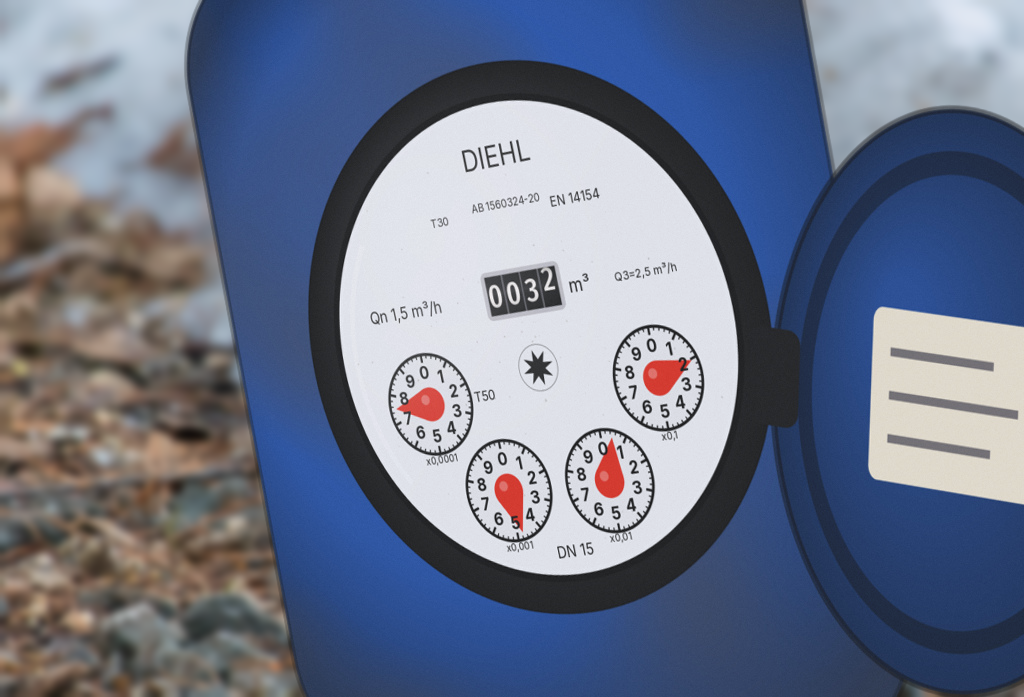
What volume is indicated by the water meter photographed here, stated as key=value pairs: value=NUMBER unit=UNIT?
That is value=32.2047 unit=m³
